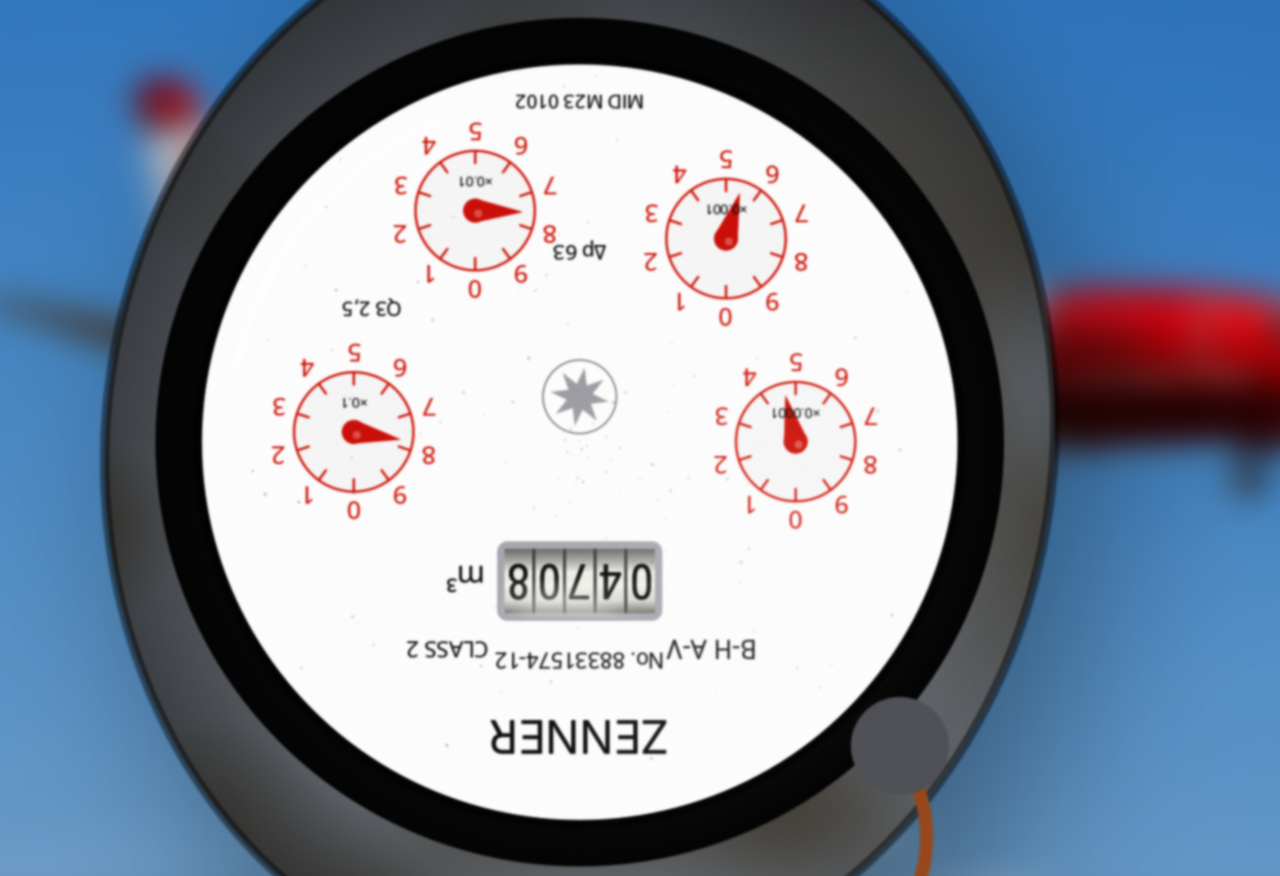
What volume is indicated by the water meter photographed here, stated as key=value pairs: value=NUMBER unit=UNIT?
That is value=4708.7754 unit=m³
